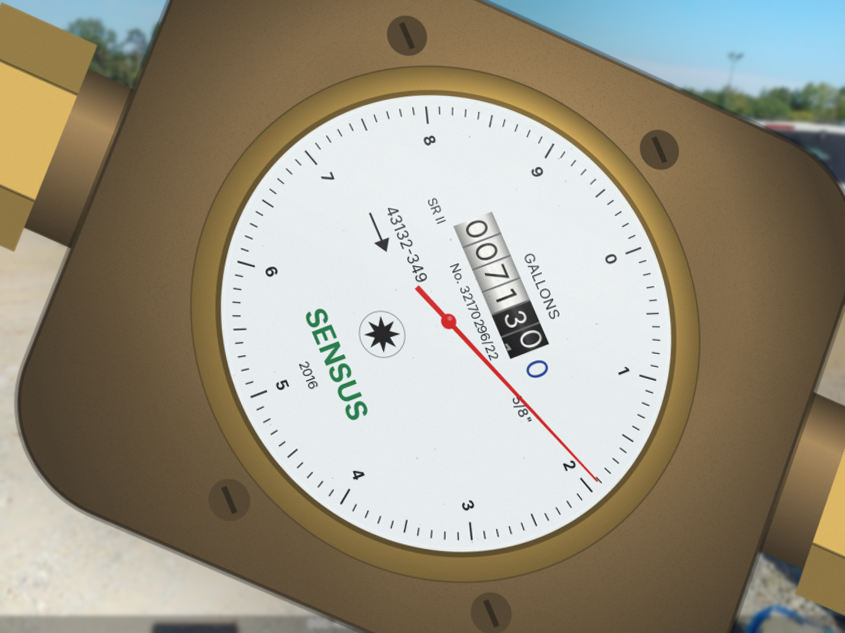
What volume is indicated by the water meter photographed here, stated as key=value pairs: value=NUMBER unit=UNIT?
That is value=71301.9 unit=gal
